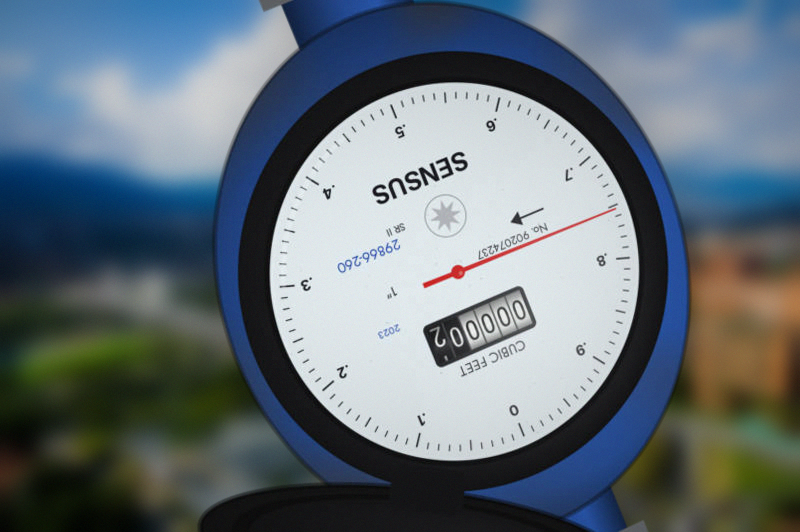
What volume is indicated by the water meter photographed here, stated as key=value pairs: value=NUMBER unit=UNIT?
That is value=1.75 unit=ft³
